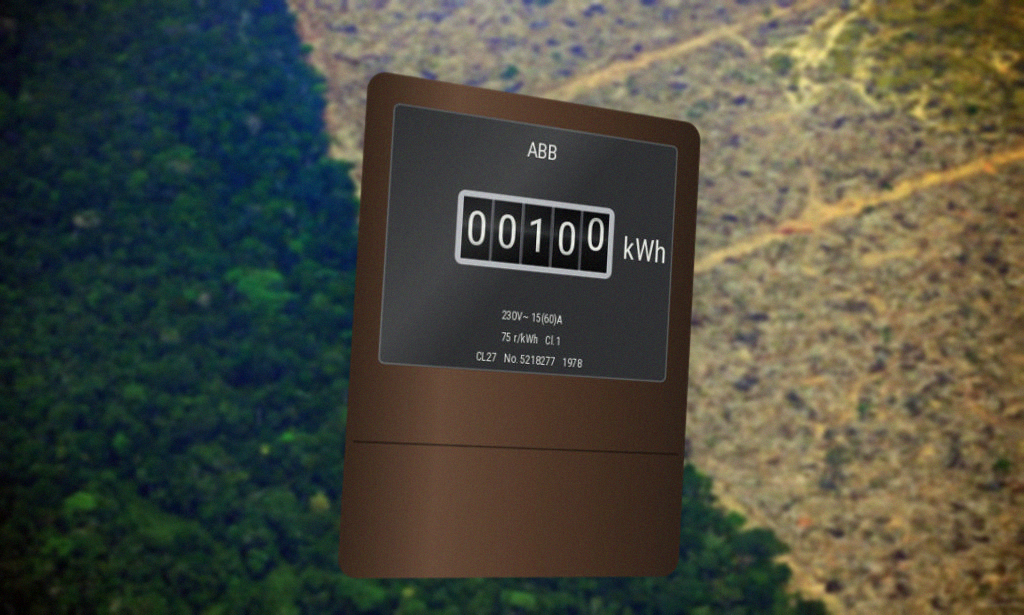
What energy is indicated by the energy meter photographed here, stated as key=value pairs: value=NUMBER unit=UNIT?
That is value=100 unit=kWh
